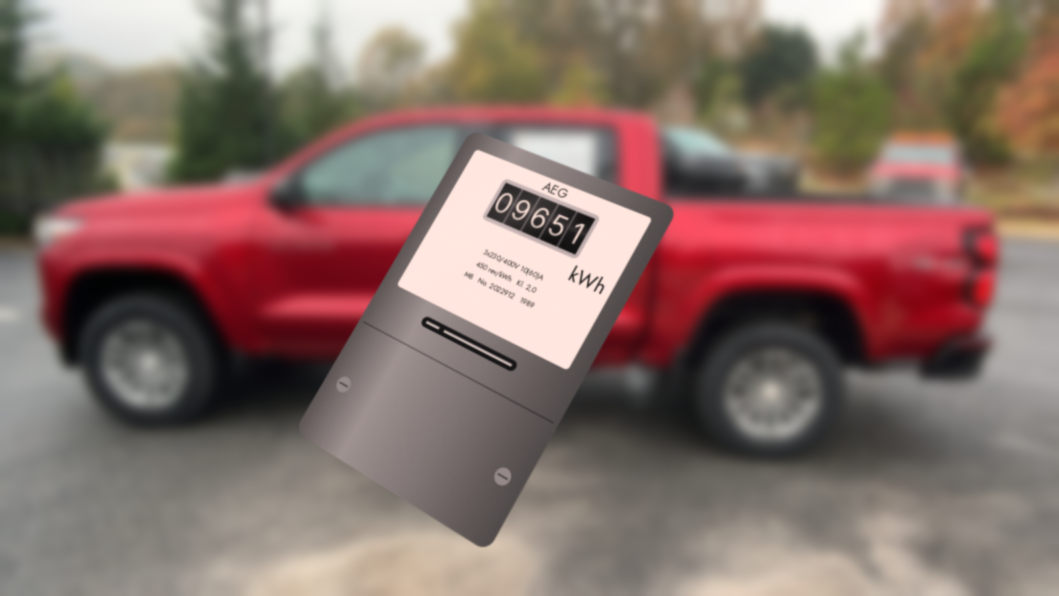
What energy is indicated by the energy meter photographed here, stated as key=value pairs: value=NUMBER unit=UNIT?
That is value=9651 unit=kWh
